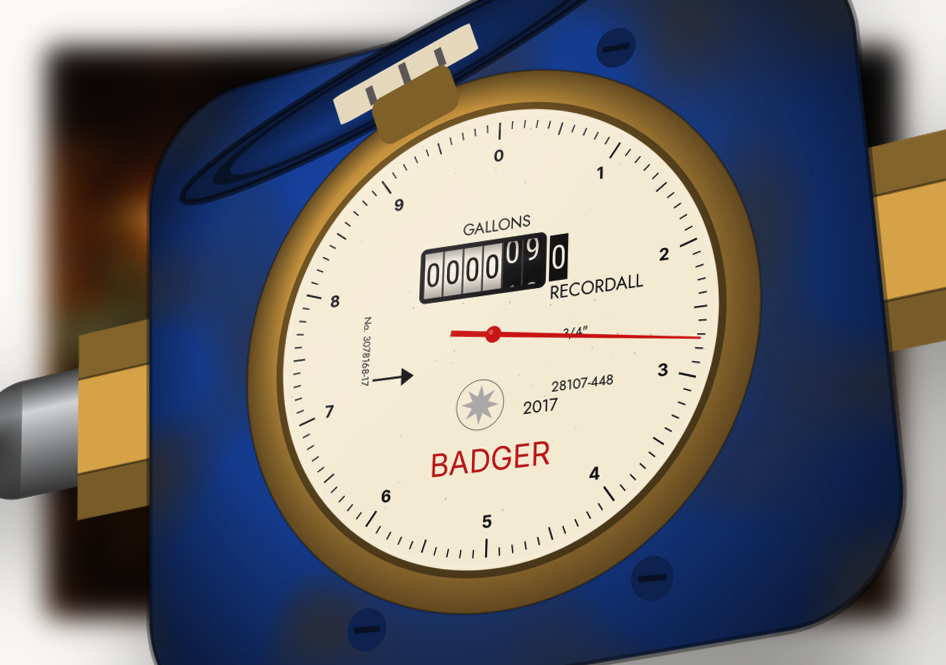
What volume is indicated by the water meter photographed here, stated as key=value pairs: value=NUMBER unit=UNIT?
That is value=92.7 unit=gal
